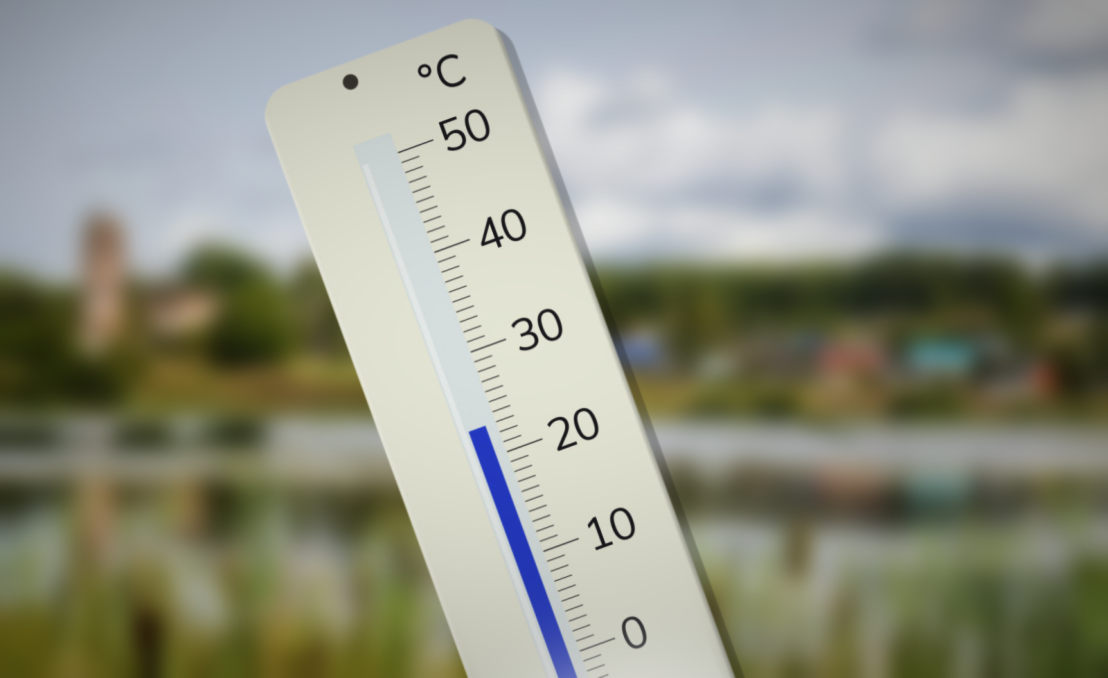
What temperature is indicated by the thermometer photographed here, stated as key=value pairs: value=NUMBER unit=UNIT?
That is value=23 unit=°C
